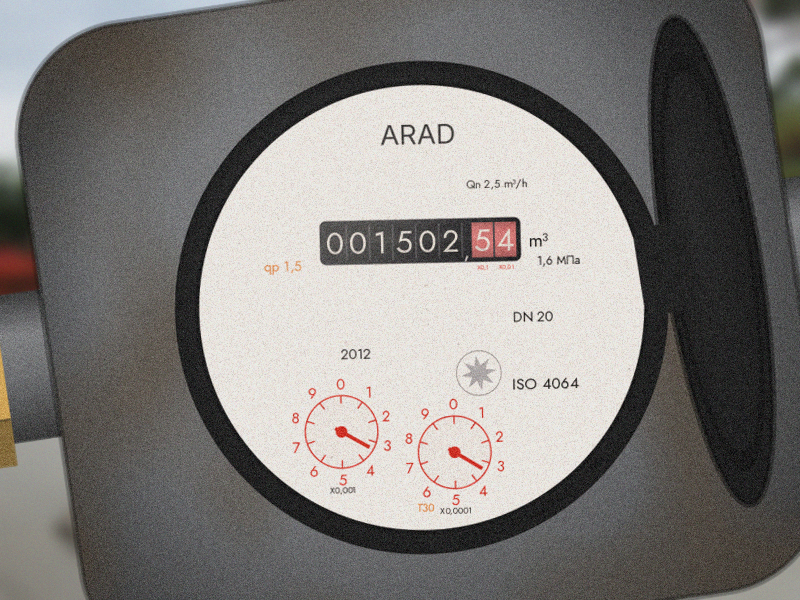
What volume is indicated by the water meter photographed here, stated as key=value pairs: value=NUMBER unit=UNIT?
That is value=1502.5433 unit=m³
